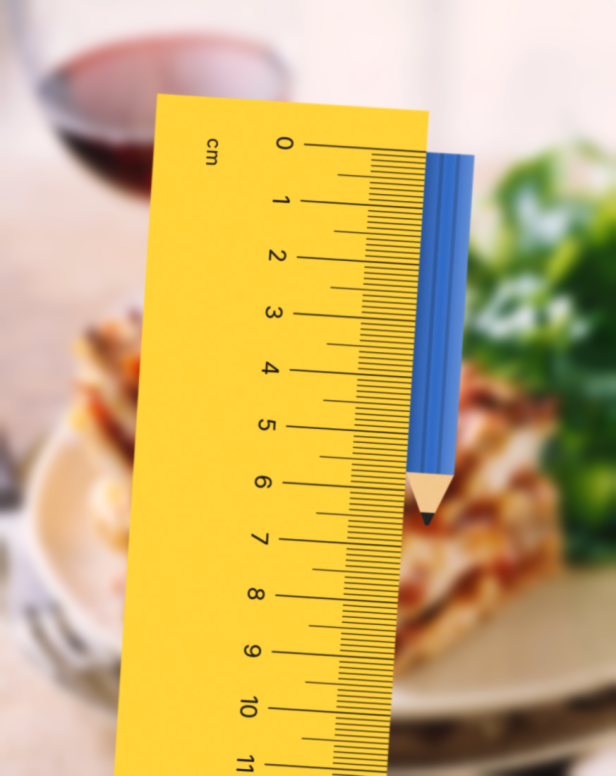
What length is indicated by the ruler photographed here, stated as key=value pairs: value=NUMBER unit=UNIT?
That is value=6.6 unit=cm
